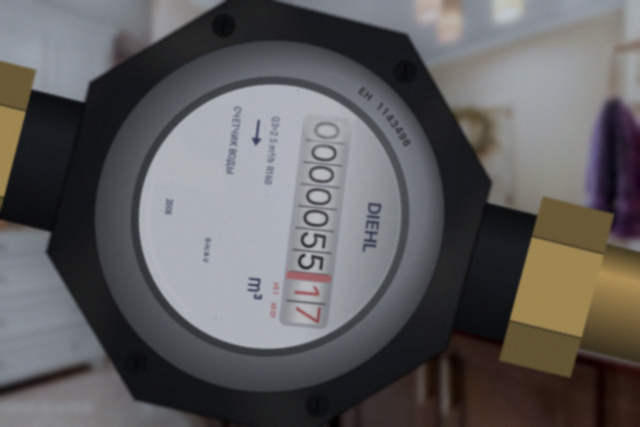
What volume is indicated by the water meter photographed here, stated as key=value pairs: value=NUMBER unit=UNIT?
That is value=55.17 unit=m³
